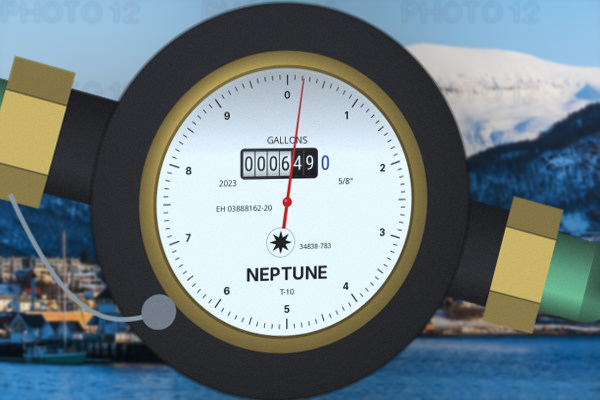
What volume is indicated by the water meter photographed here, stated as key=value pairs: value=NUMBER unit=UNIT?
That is value=6490.2 unit=gal
